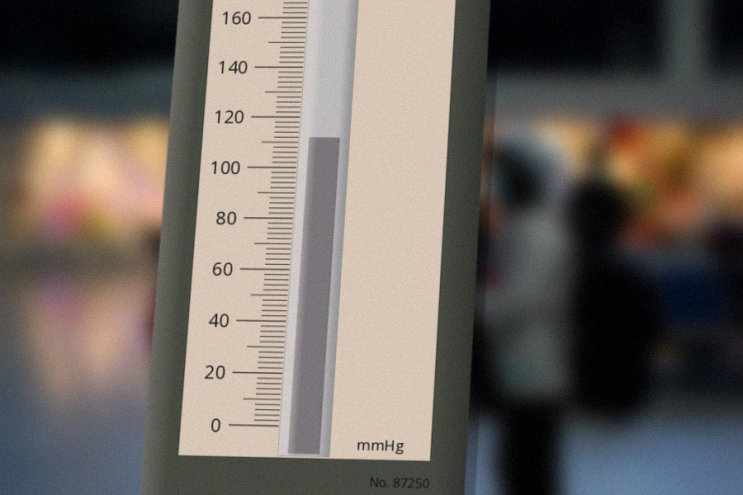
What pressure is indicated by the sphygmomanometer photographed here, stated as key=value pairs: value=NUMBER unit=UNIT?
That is value=112 unit=mmHg
